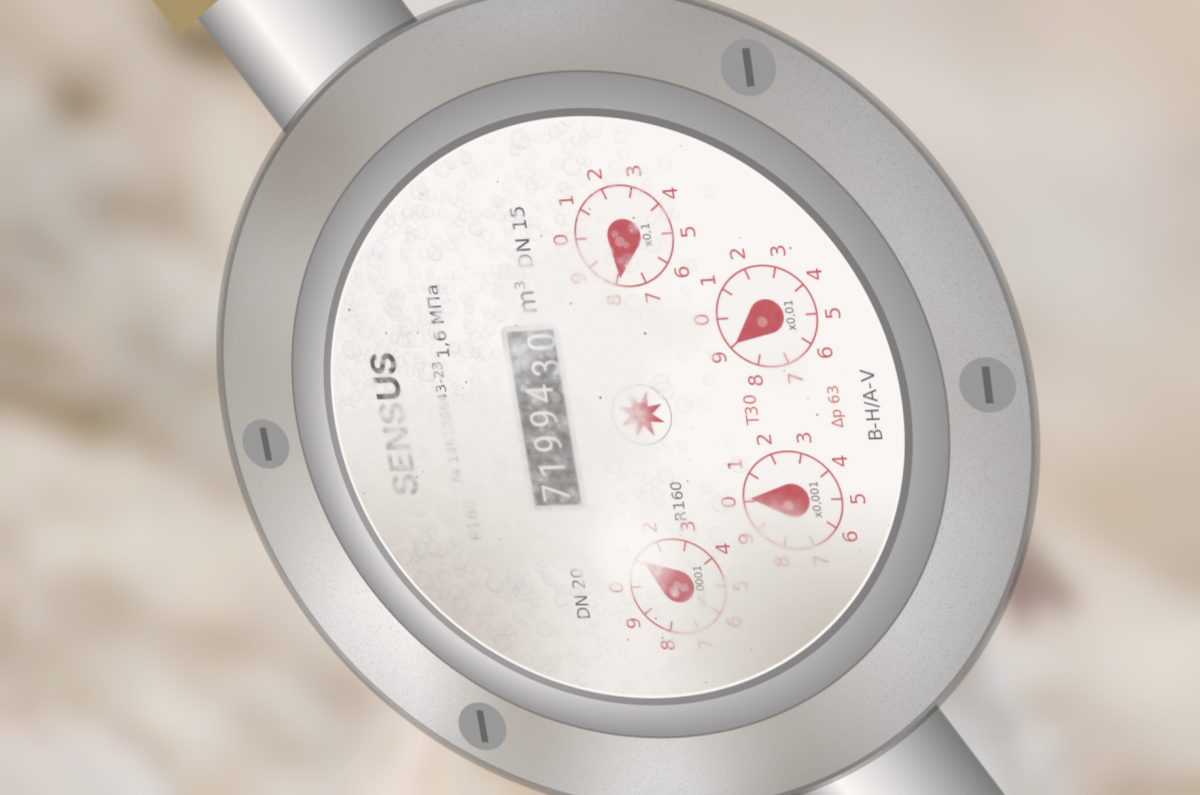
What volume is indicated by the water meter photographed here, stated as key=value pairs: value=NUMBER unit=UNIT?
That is value=7199429.7901 unit=m³
